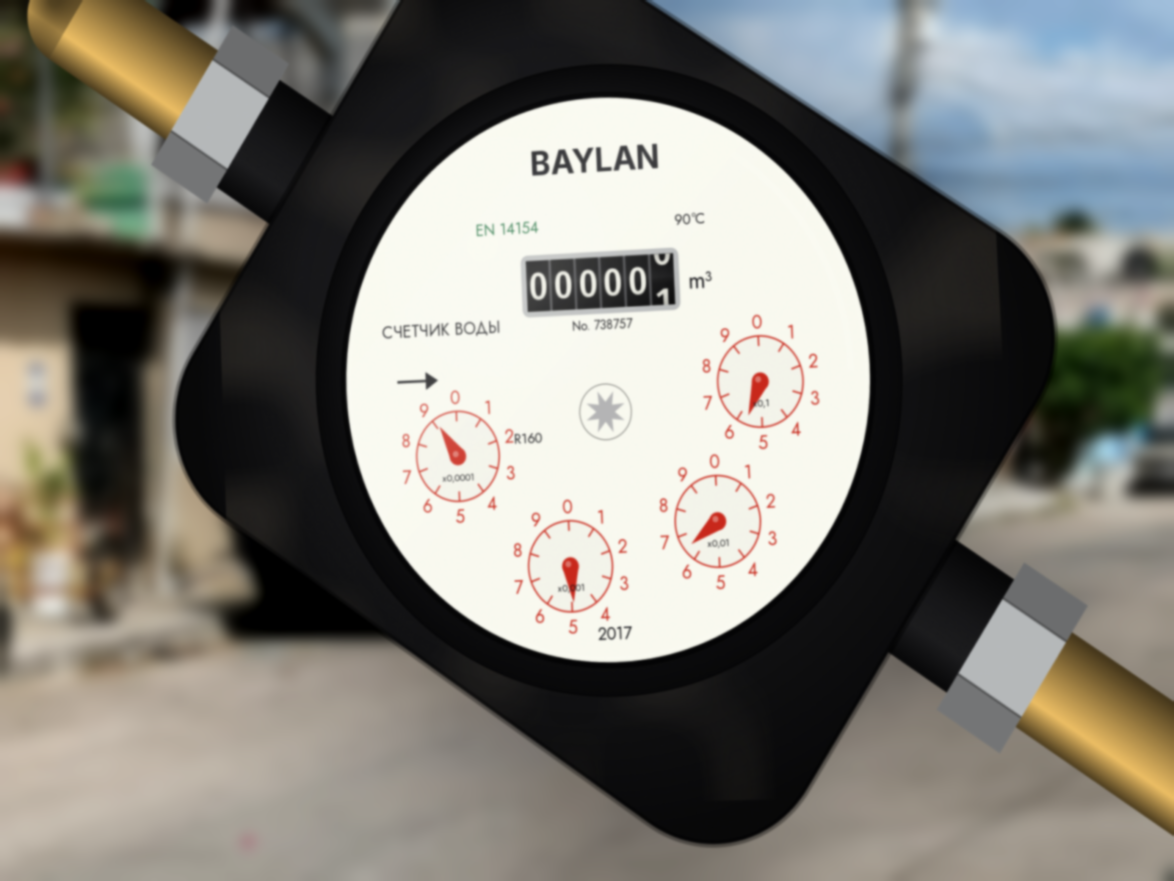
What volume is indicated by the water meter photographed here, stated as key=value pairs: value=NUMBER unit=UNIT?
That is value=0.5649 unit=m³
